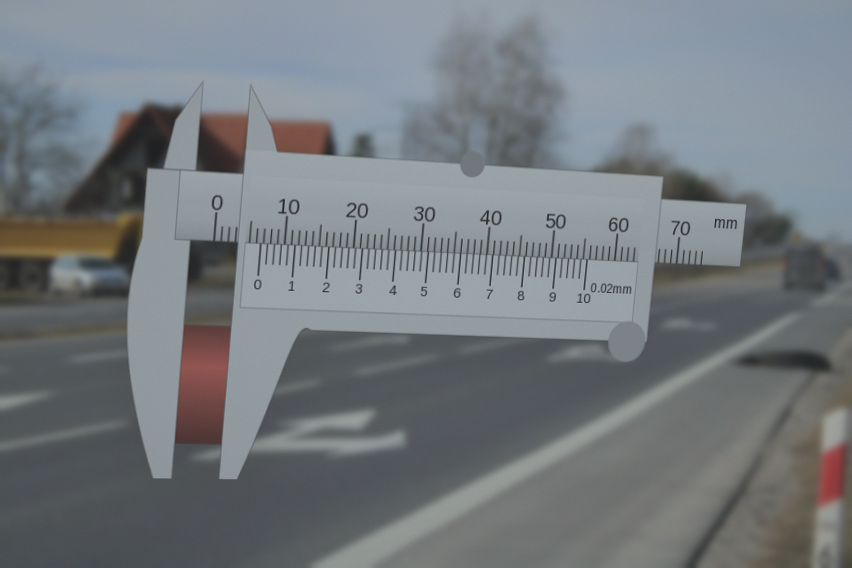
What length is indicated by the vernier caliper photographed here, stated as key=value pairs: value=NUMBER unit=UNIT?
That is value=6.6 unit=mm
